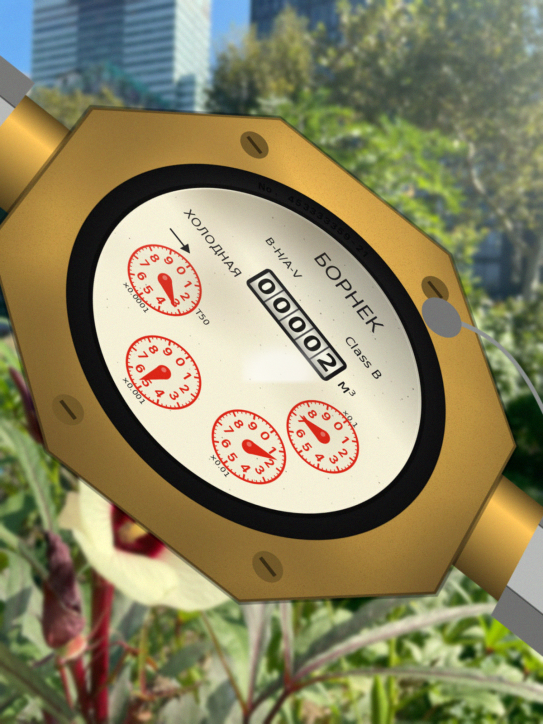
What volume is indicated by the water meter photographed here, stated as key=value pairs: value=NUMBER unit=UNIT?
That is value=2.7153 unit=m³
